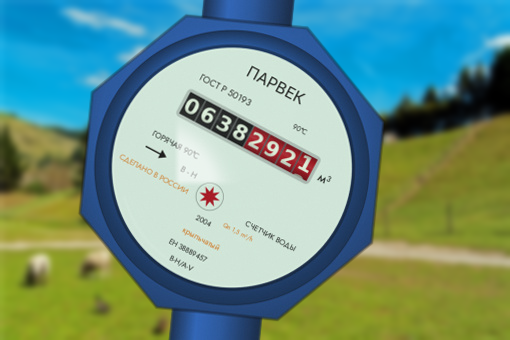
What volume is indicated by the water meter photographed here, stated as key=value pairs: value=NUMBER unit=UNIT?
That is value=638.2921 unit=m³
